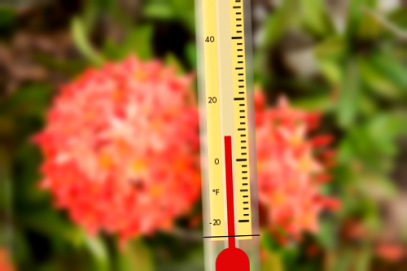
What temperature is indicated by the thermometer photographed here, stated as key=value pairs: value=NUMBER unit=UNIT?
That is value=8 unit=°F
